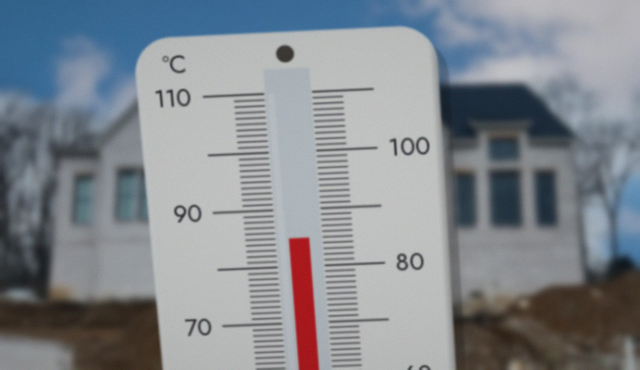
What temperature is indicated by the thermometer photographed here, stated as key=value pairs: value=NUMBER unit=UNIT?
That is value=85 unit=°C
